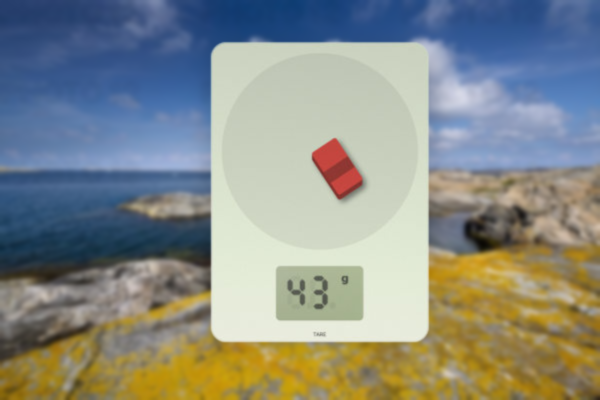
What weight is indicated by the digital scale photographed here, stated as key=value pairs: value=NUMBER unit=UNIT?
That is value=43 unit=g
